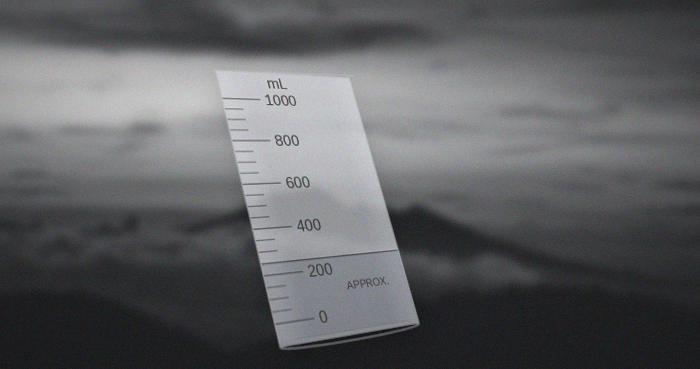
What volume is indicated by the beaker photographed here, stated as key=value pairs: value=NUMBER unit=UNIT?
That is value=250 unit=mL
